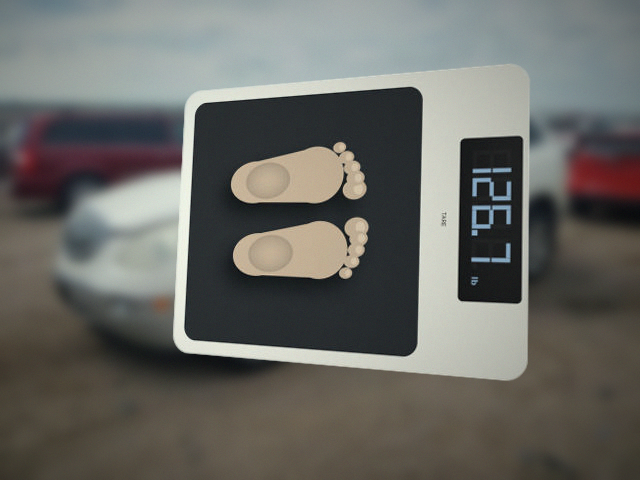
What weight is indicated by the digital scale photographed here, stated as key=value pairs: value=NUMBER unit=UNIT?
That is value=126.7 unit=lb
